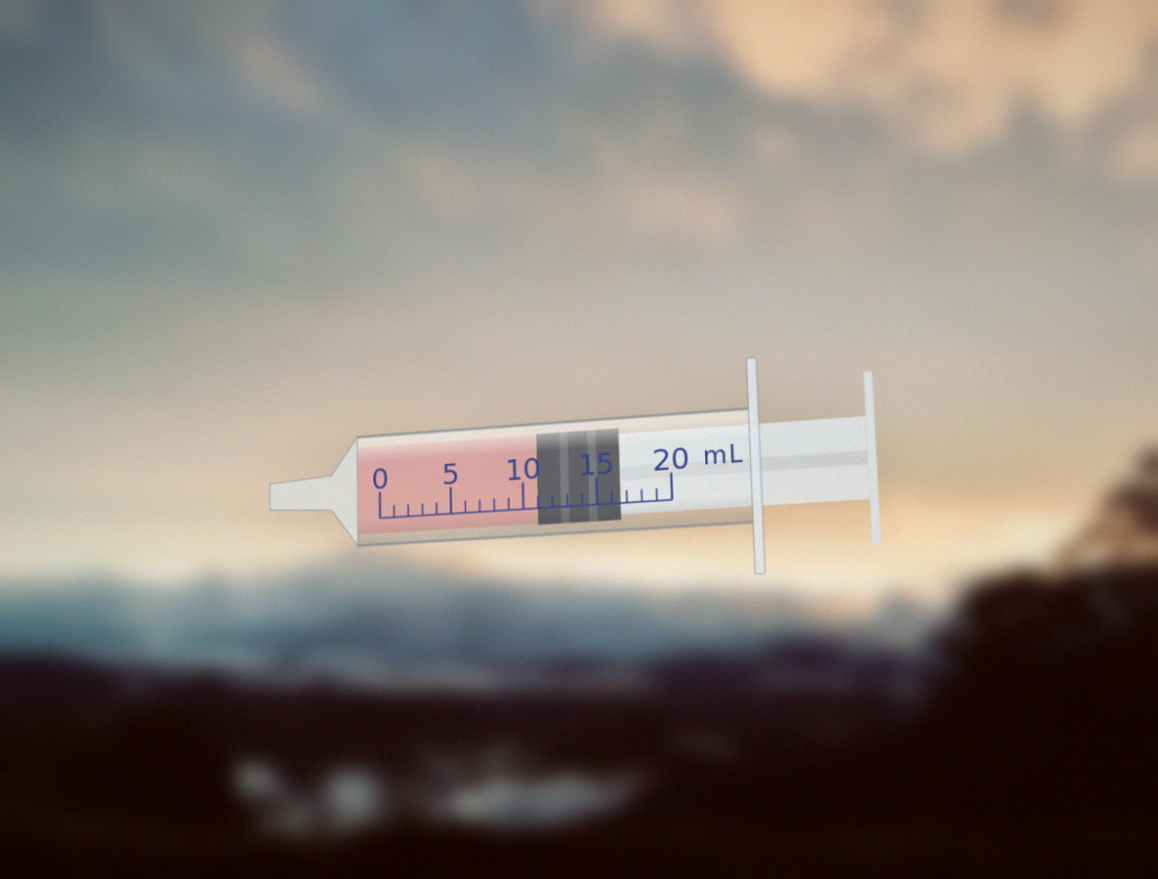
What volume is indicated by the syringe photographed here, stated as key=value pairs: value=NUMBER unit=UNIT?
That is value=11 unit=mL
